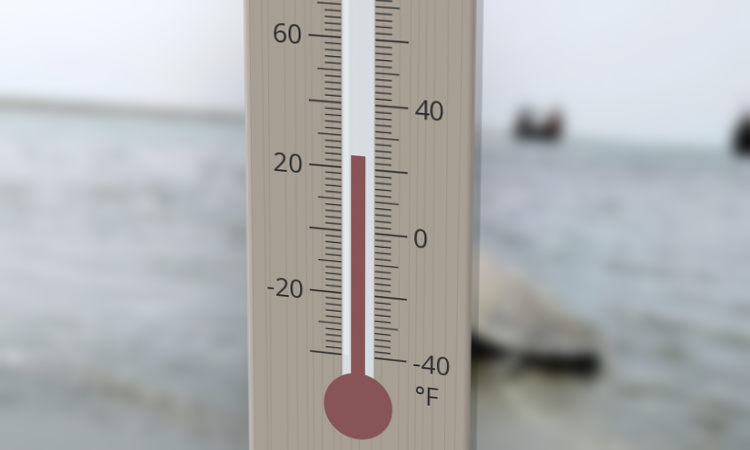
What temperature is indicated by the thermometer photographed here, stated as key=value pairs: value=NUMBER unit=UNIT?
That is value=24 unit=°F
